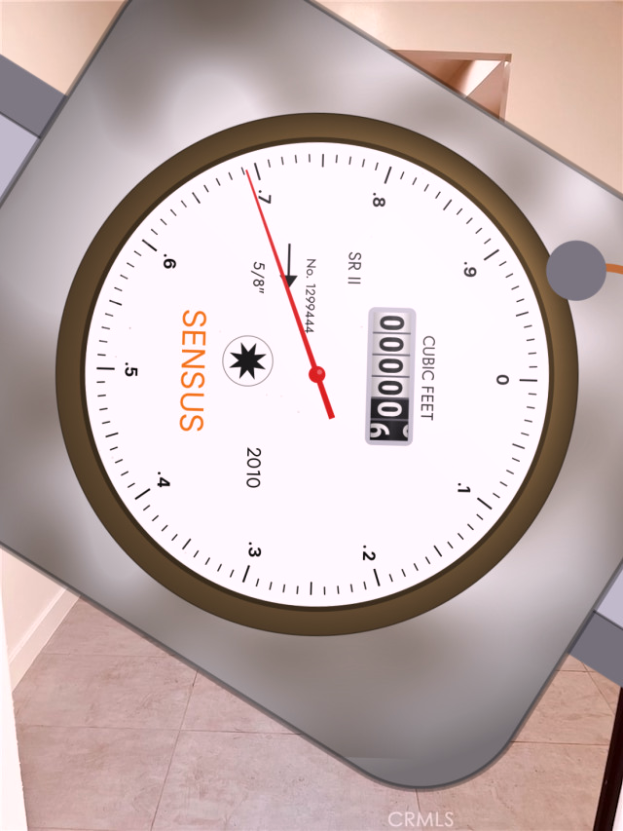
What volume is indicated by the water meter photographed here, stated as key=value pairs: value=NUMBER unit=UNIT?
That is value=5.69 unit=ft³
